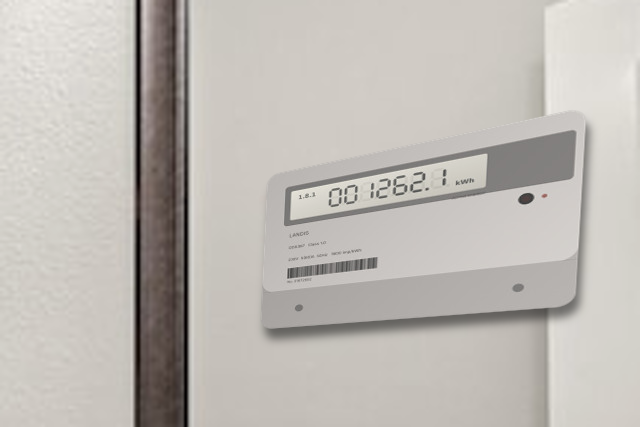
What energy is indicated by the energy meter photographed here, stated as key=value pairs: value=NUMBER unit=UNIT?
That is value=1262.1 unit=kWh
